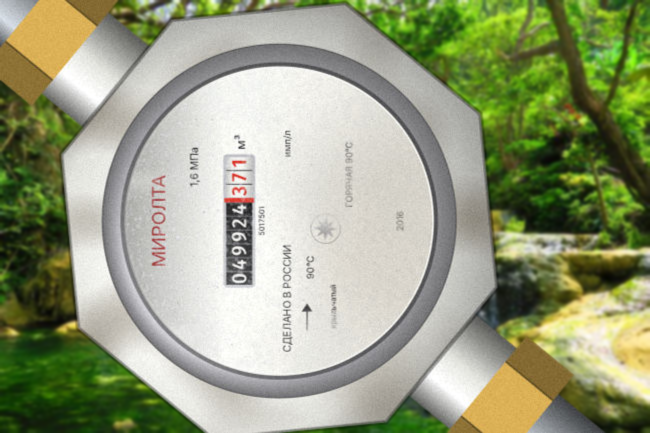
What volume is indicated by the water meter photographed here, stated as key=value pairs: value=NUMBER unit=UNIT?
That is value=49924.371 unit=m³
